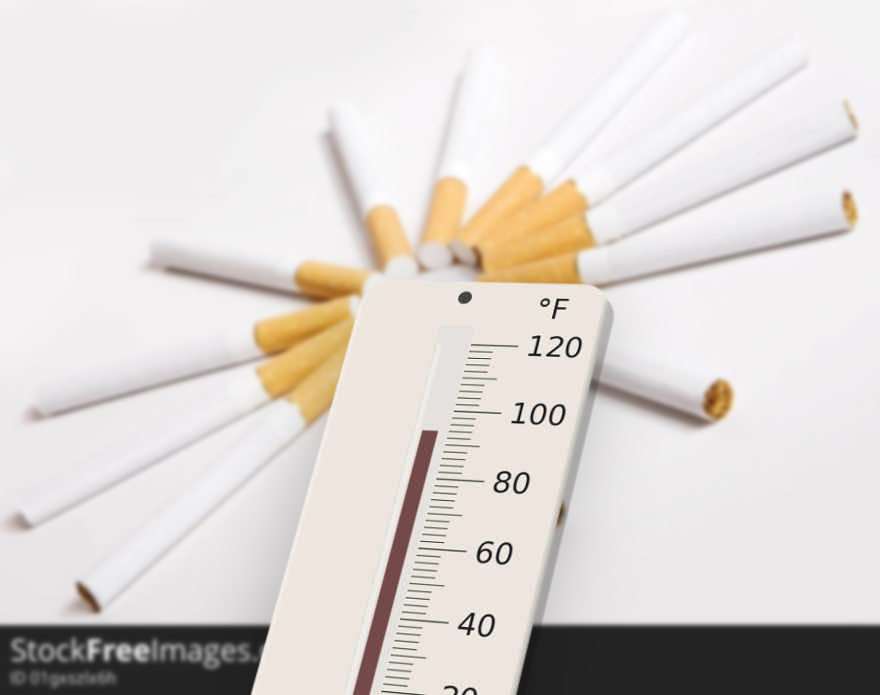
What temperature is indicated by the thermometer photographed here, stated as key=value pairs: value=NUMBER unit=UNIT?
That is value=94 unit=°F
